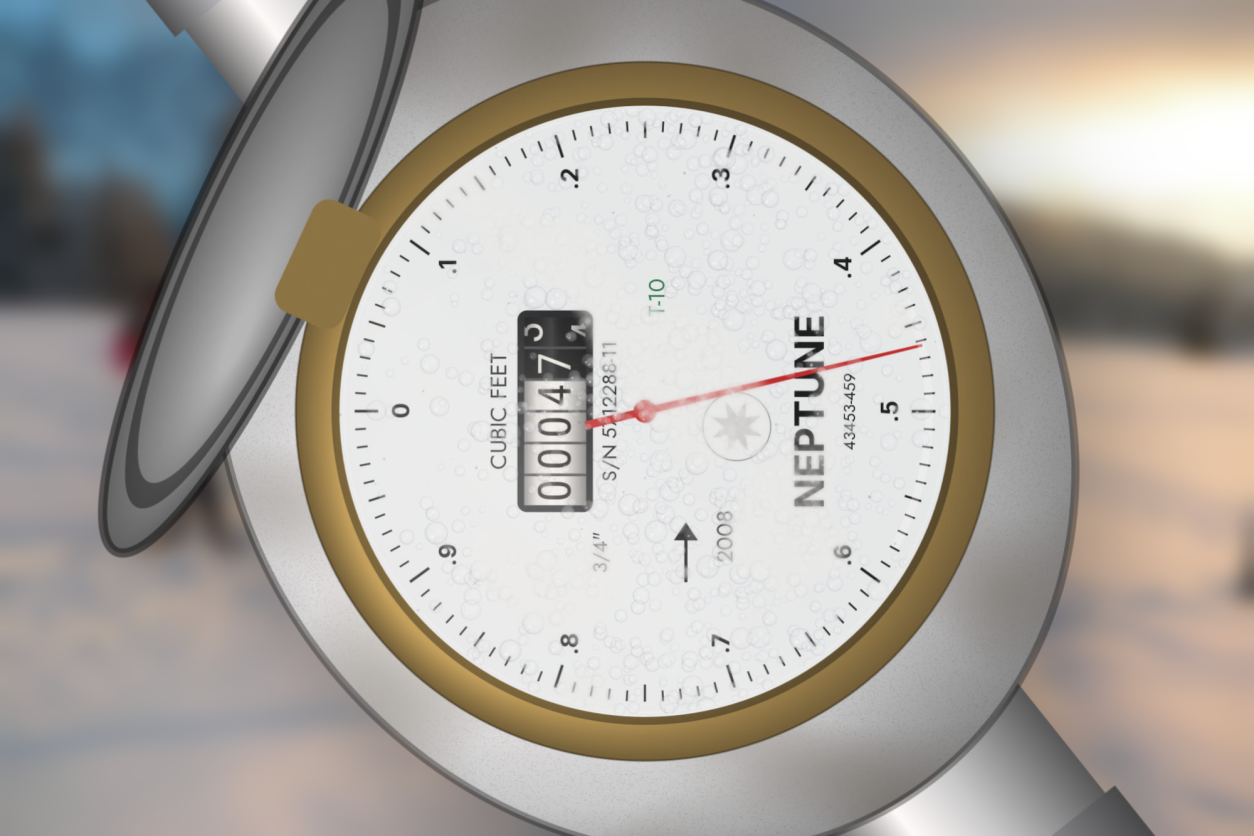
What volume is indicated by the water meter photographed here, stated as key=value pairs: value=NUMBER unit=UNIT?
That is value=473.46 unit=ft³
